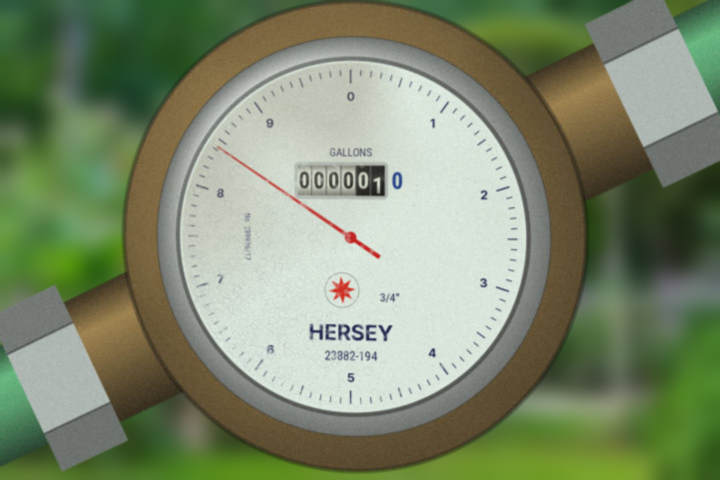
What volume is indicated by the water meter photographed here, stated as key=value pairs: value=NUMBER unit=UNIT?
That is value=8.4 unit=gal
